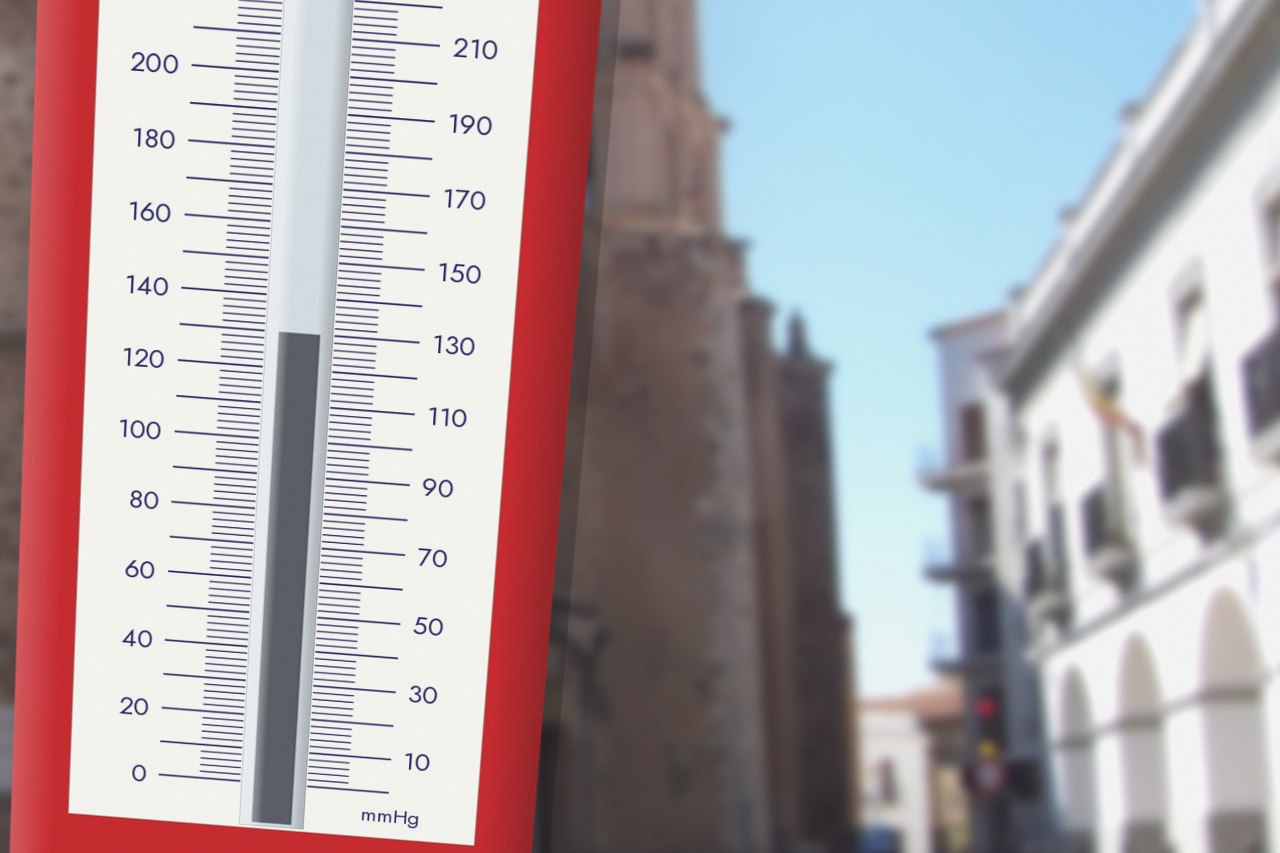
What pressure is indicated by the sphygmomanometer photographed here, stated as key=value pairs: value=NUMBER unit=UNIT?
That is value=130 unit=mmHg
